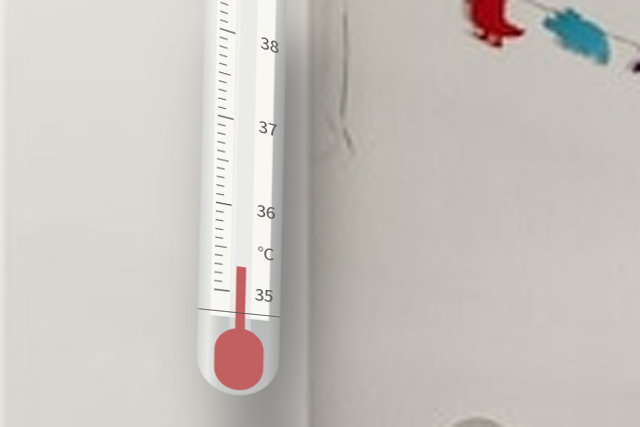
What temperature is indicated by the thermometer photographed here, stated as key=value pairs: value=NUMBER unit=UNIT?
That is value=35.3 unit=°C
